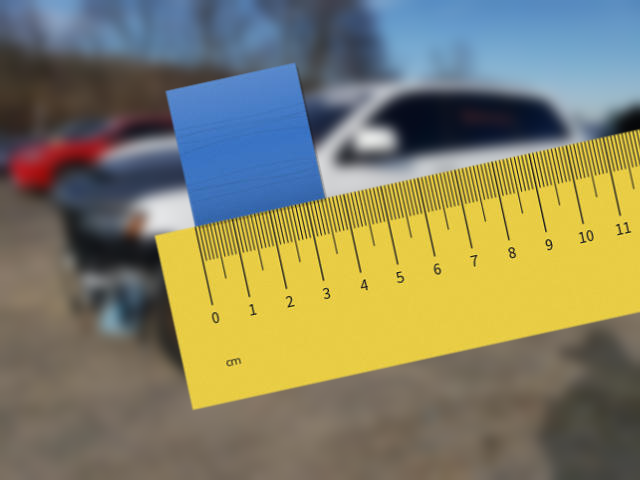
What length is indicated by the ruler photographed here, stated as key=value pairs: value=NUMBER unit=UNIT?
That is value=3.5 unit=cm
